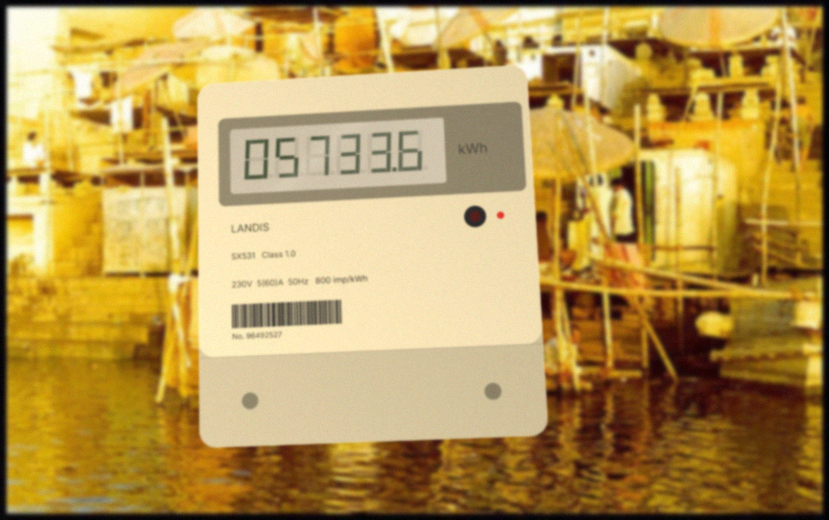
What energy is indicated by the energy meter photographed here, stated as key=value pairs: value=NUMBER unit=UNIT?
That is value=5733.6 unit=kWh
